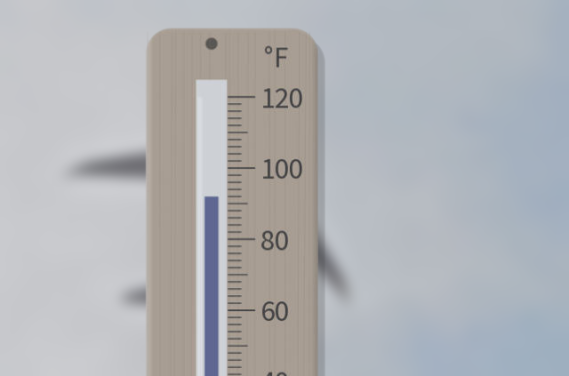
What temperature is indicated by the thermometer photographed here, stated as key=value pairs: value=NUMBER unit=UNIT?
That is value=92 unit=°F
